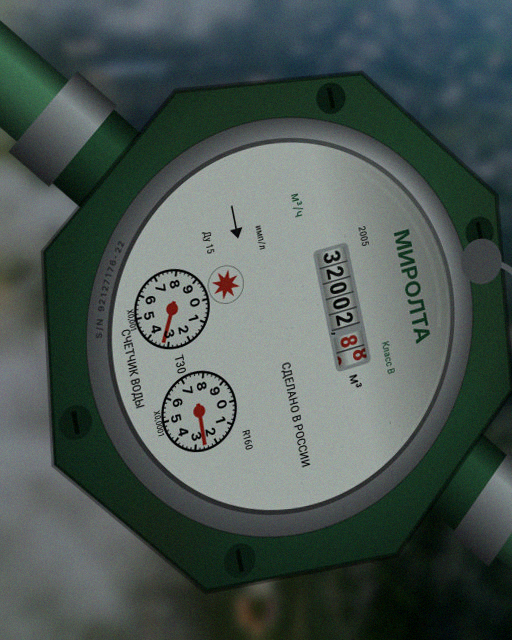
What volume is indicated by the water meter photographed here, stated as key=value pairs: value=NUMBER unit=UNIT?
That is value=32002.8832 unit=m³
